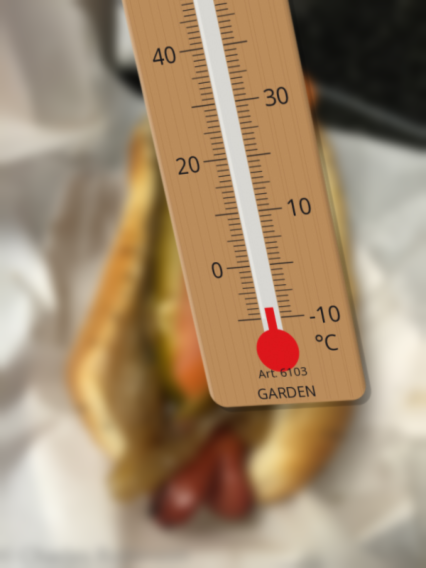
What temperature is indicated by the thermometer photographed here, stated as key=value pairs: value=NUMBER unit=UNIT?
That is value=-8 unit=°C
